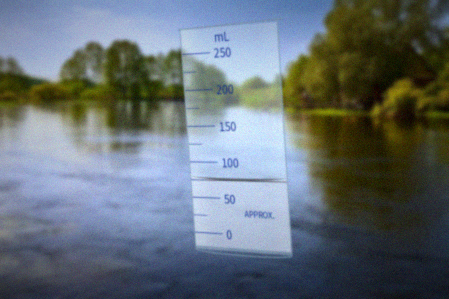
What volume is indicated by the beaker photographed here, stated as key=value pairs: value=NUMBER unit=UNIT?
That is value=75 unit=mL
